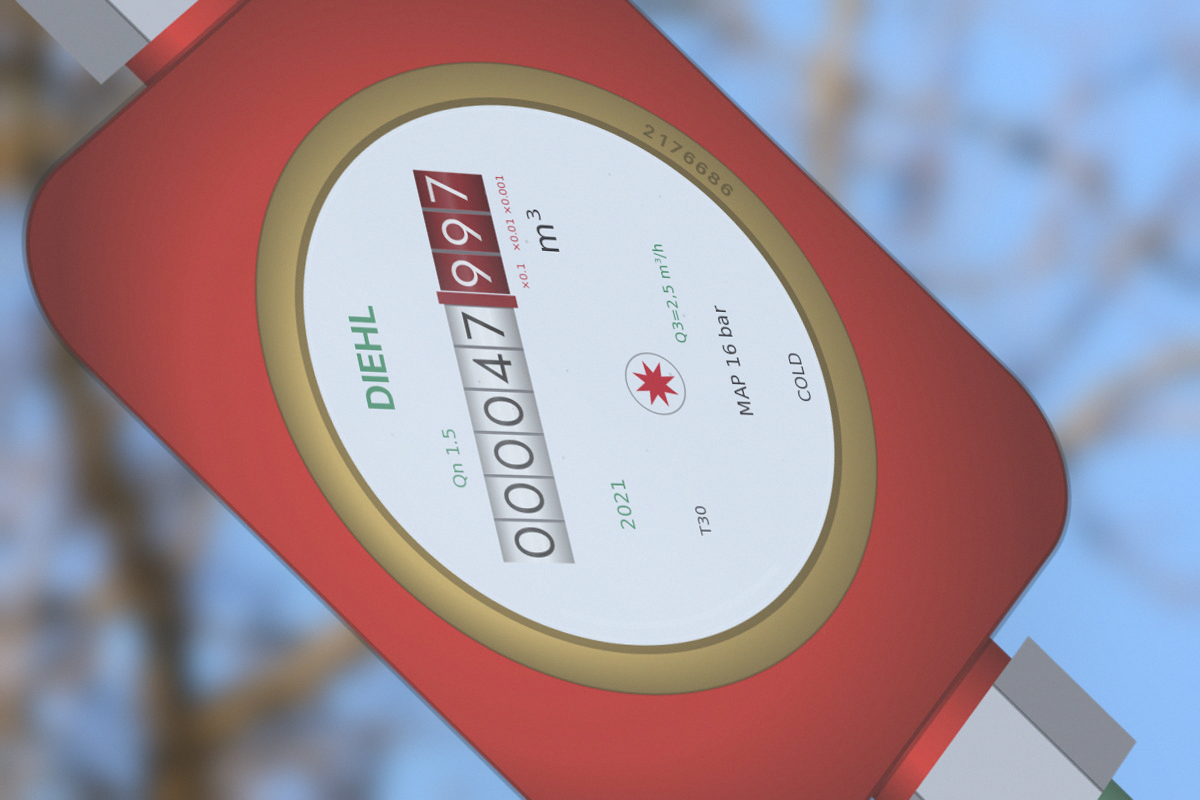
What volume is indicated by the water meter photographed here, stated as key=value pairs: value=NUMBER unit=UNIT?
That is value=47.997 unit=m³
